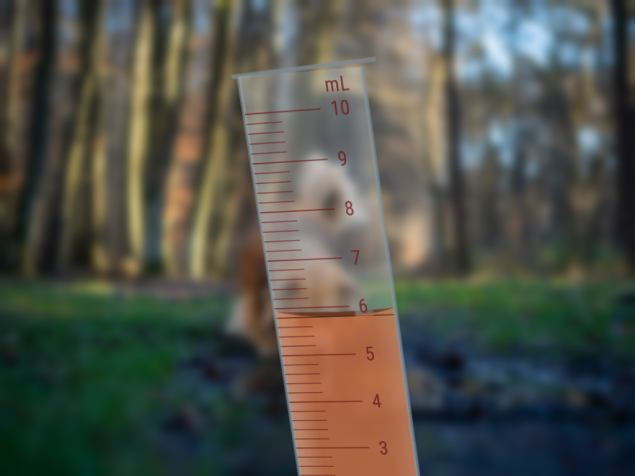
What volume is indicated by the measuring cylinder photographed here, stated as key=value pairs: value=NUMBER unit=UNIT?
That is value=5.8 unit=mL
